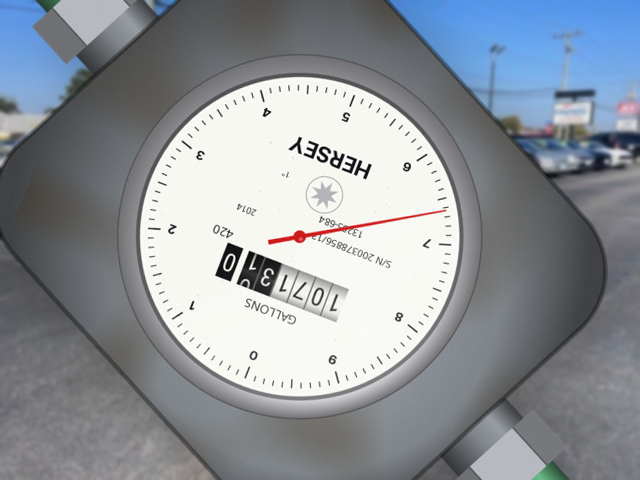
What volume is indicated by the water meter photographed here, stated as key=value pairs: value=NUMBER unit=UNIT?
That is value=1071306.6 unit=gal
